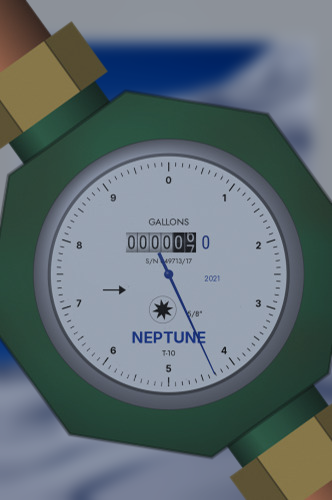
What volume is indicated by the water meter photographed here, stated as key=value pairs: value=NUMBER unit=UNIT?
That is value=64.3 unit=gal
